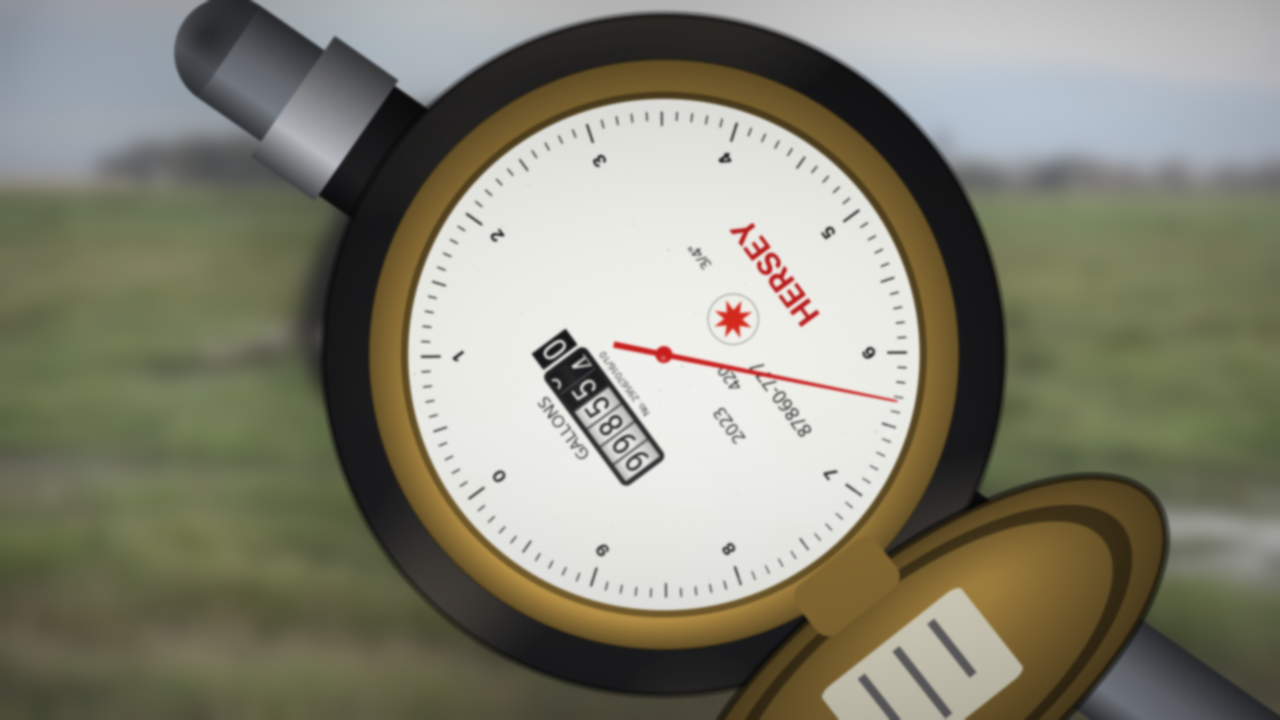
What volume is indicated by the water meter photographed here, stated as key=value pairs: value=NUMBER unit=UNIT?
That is value=9985536.3 unit=gal
